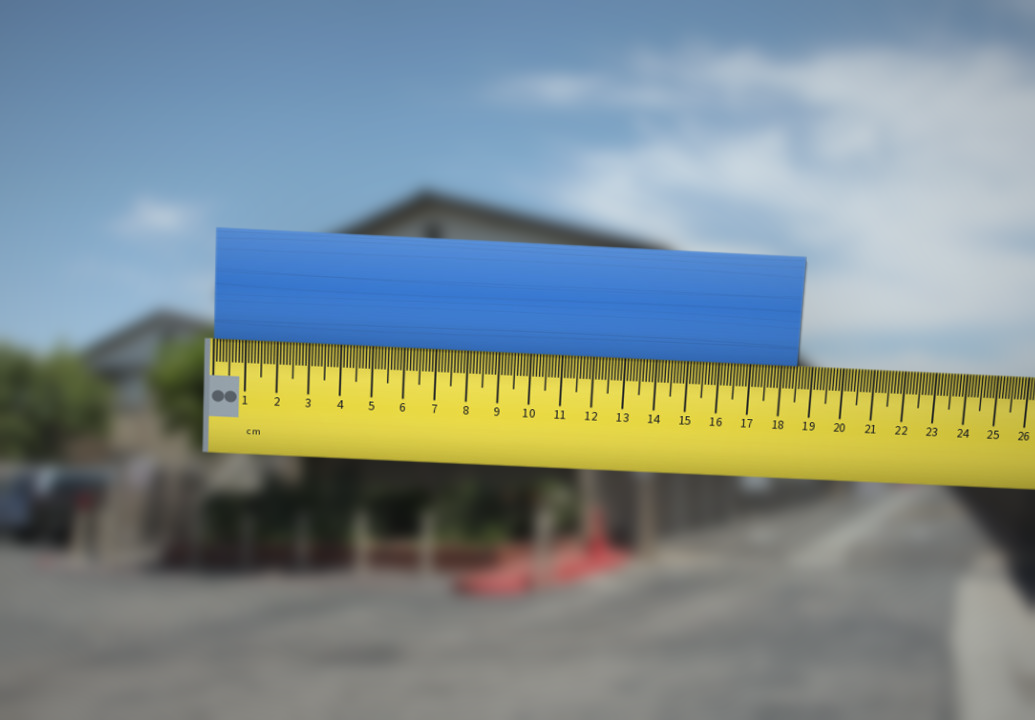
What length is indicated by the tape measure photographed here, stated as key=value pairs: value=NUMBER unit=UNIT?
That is value=18.5 unit=cm
